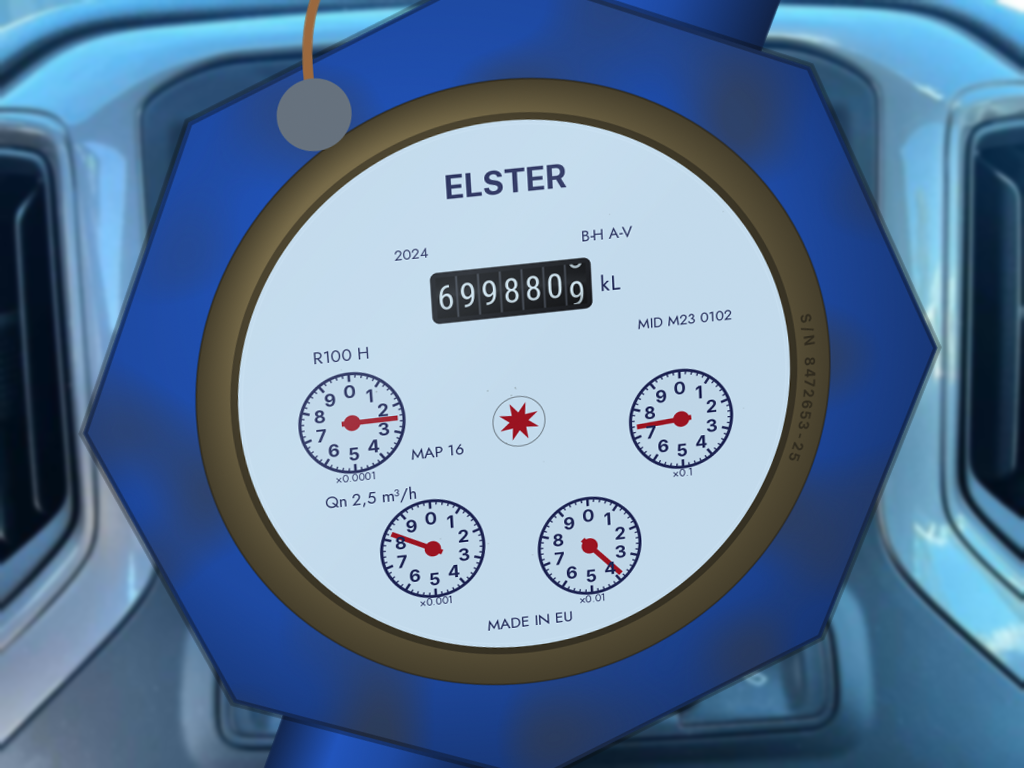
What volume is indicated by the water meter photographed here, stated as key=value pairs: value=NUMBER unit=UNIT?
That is value=6998808.7382 unit=kL
